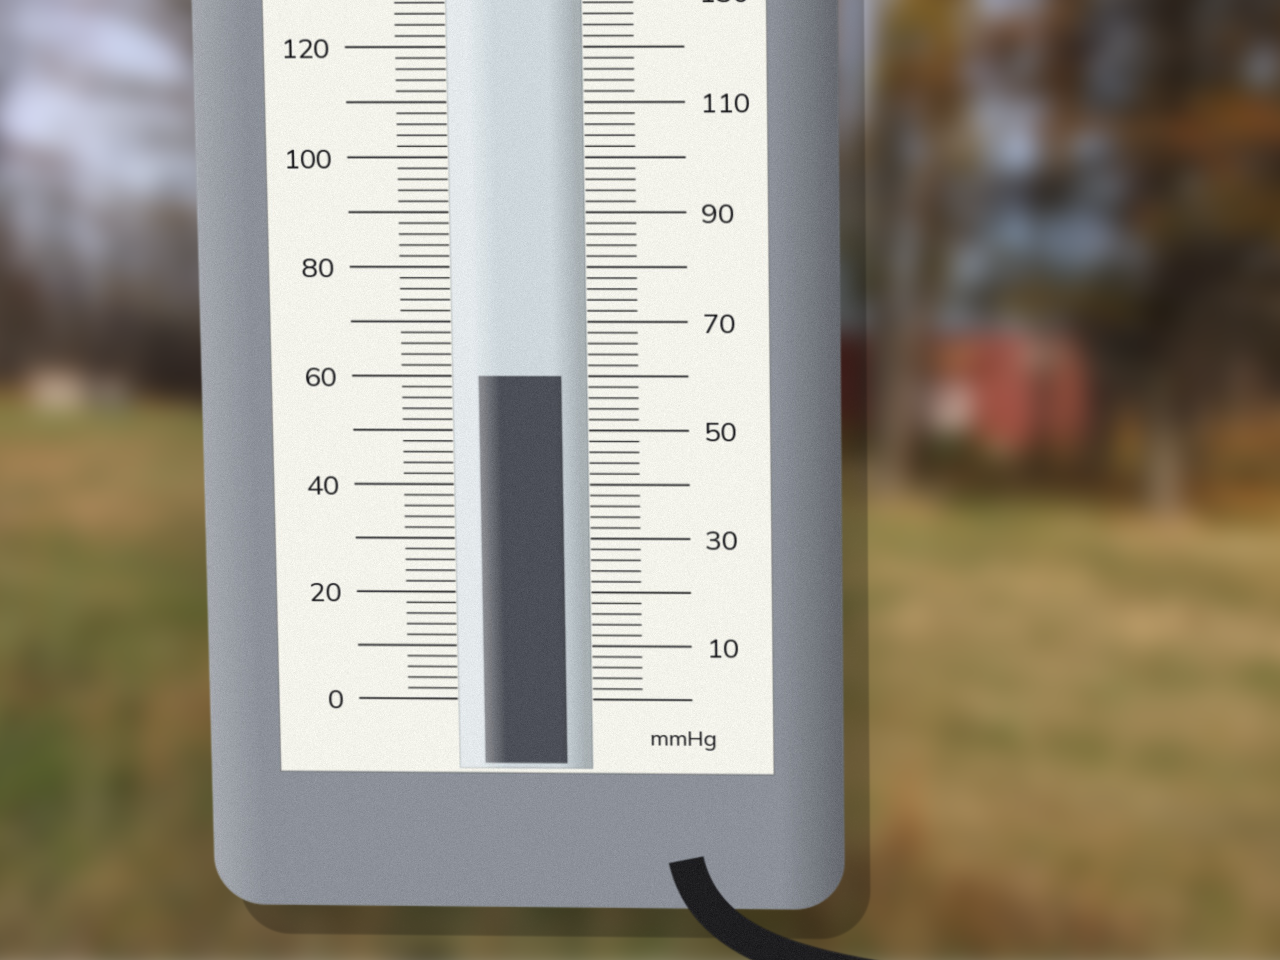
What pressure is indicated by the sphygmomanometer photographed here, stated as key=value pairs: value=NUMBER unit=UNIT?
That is value=60 unit=mmHg
